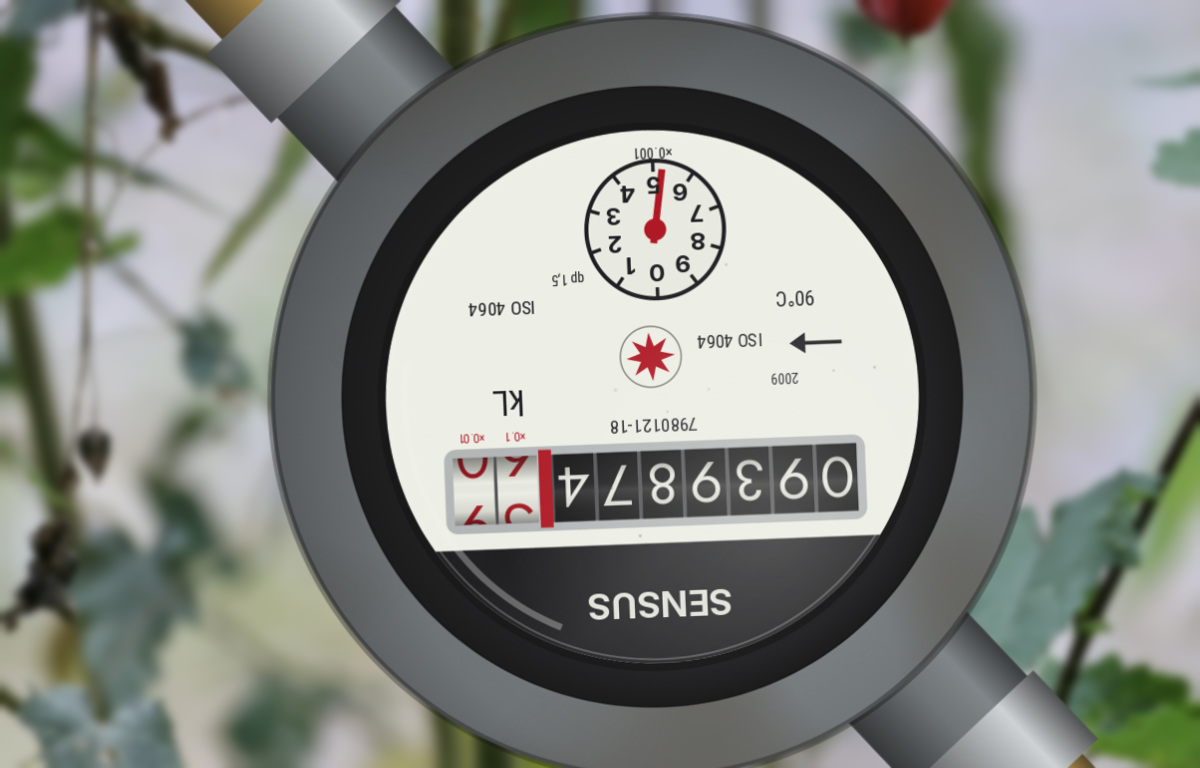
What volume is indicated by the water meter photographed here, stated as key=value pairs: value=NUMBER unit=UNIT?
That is value=939874.595 unit=kL
